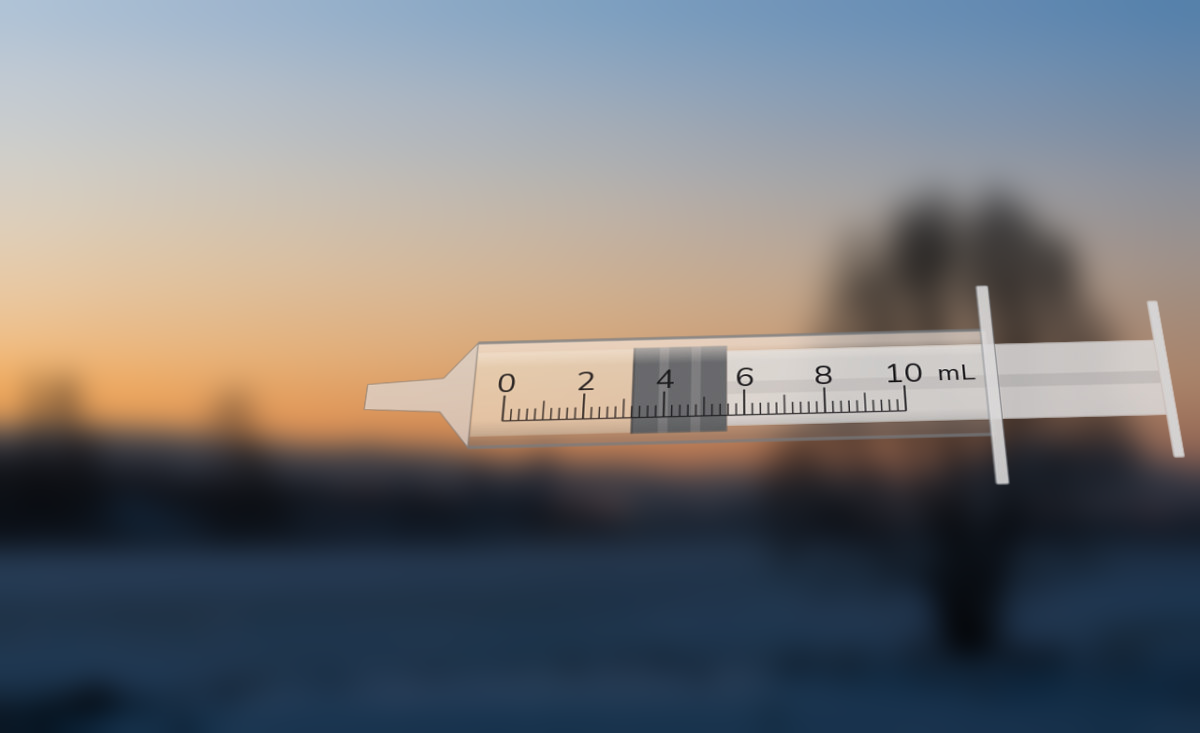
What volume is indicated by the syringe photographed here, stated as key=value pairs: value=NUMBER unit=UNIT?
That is value=3.2 unit=mL
